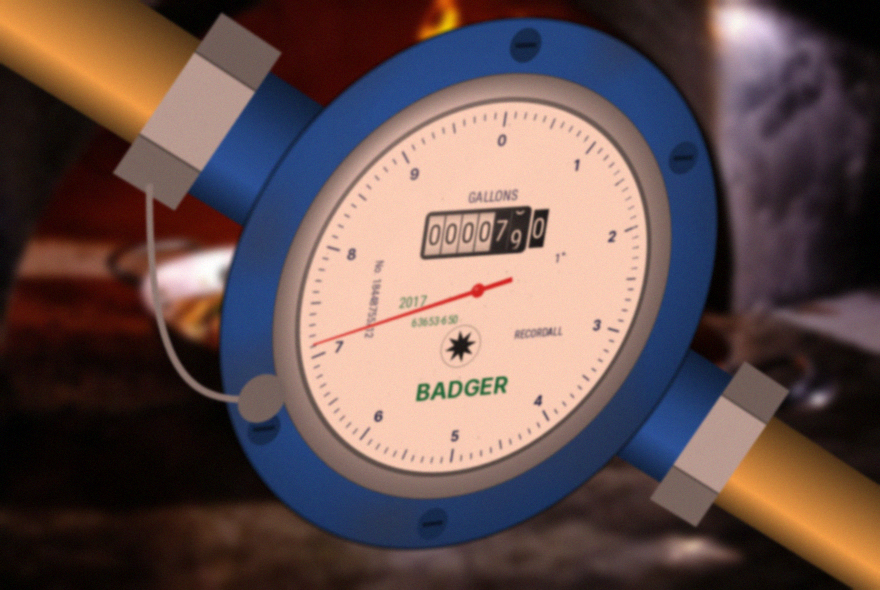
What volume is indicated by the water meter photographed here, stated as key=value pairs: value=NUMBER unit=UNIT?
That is value=787.1 unit=gal
